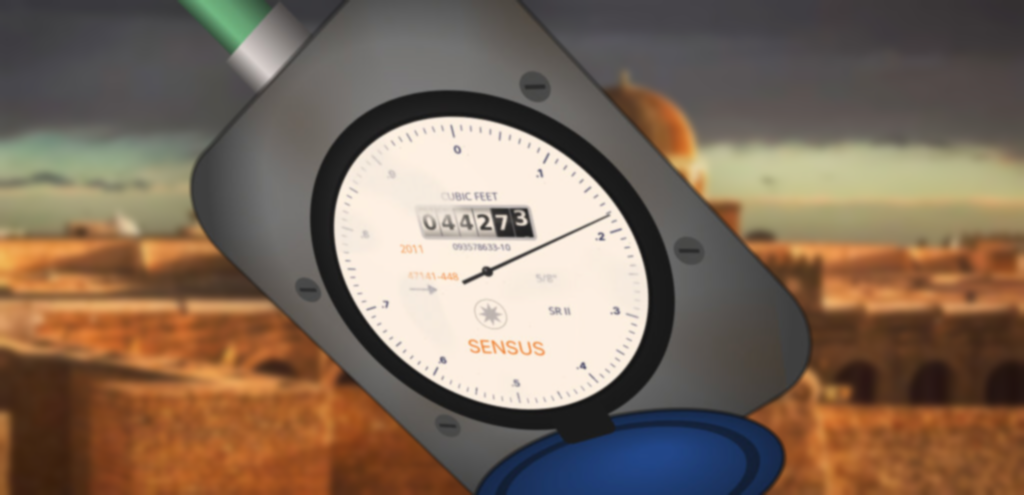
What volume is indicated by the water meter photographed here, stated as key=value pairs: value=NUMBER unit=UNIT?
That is value=44273.18 unit=ft³
